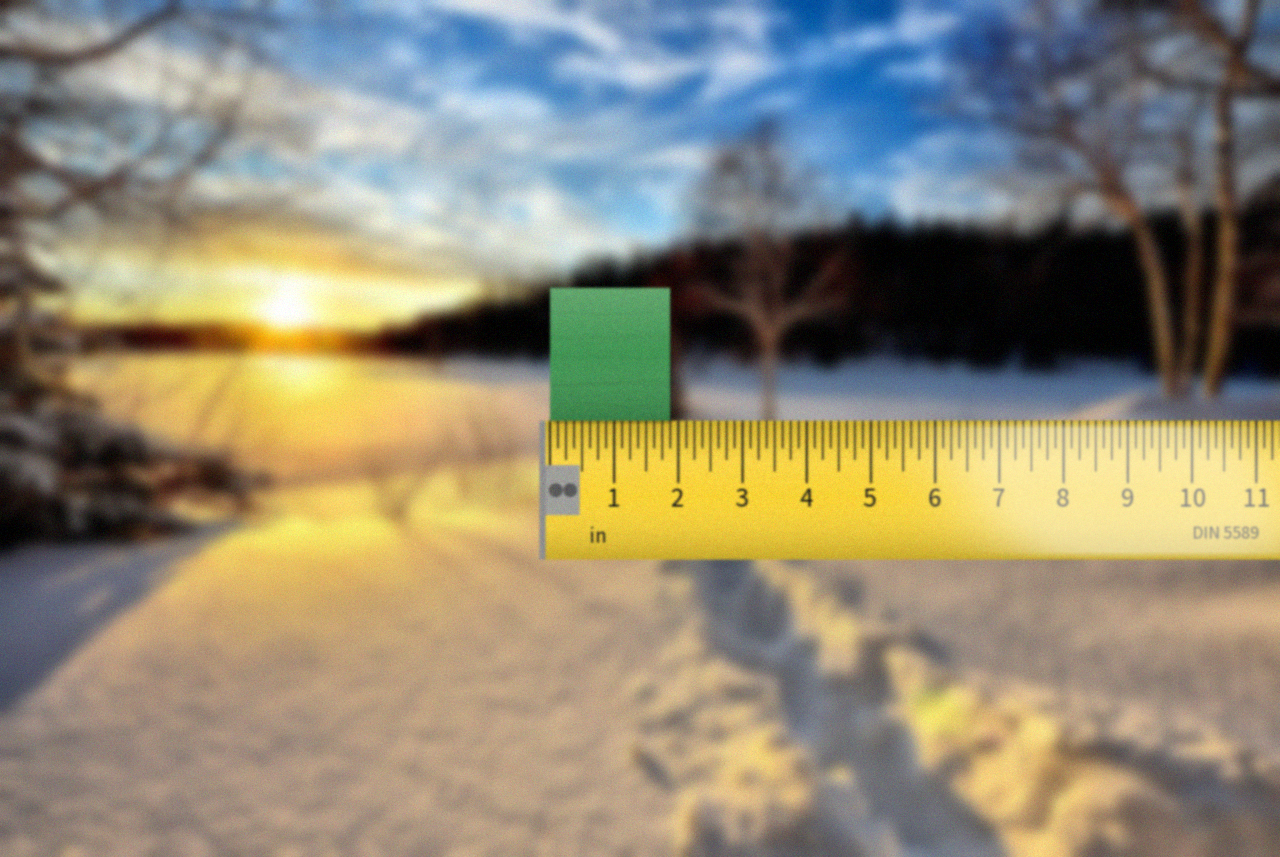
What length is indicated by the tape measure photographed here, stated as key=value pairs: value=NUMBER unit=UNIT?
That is value=1.875 unit=in
